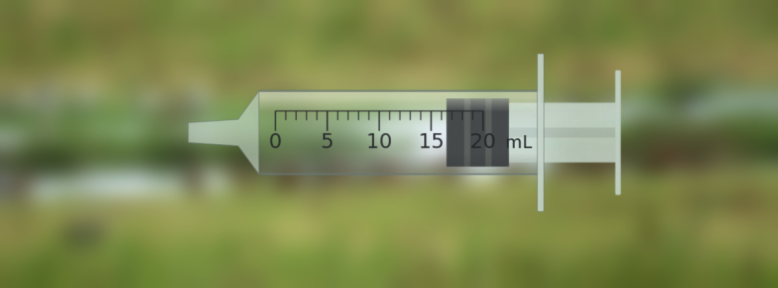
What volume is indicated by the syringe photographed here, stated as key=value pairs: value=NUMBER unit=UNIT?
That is value=16.5 unit=mL
